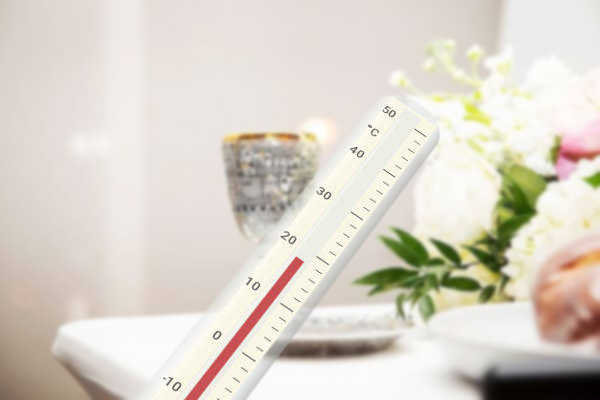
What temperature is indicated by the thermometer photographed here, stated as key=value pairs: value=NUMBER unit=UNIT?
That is value=18 unit=°C
